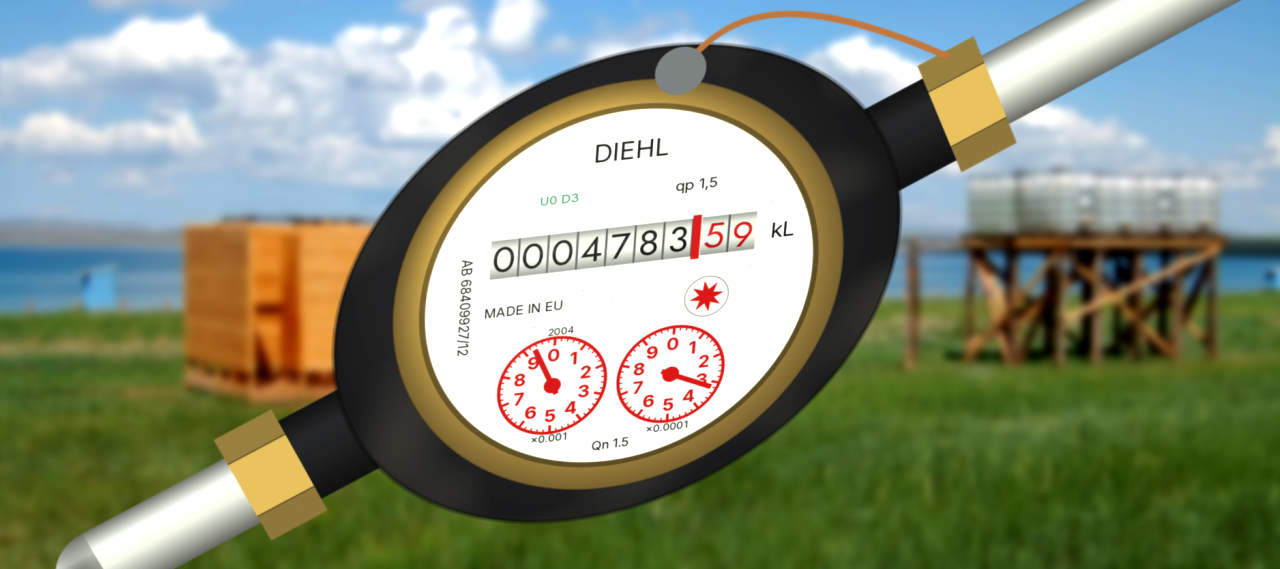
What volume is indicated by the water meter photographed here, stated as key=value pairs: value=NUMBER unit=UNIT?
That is value=4783.5893 unit=kL
